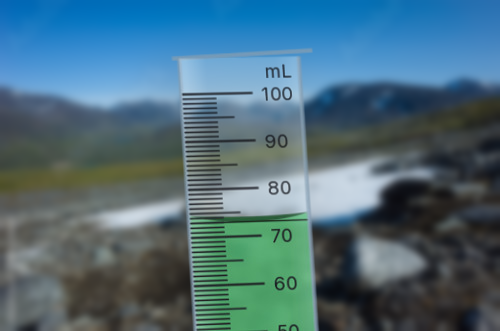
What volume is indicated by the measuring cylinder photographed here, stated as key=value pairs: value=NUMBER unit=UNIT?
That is value=73 unit=mL
